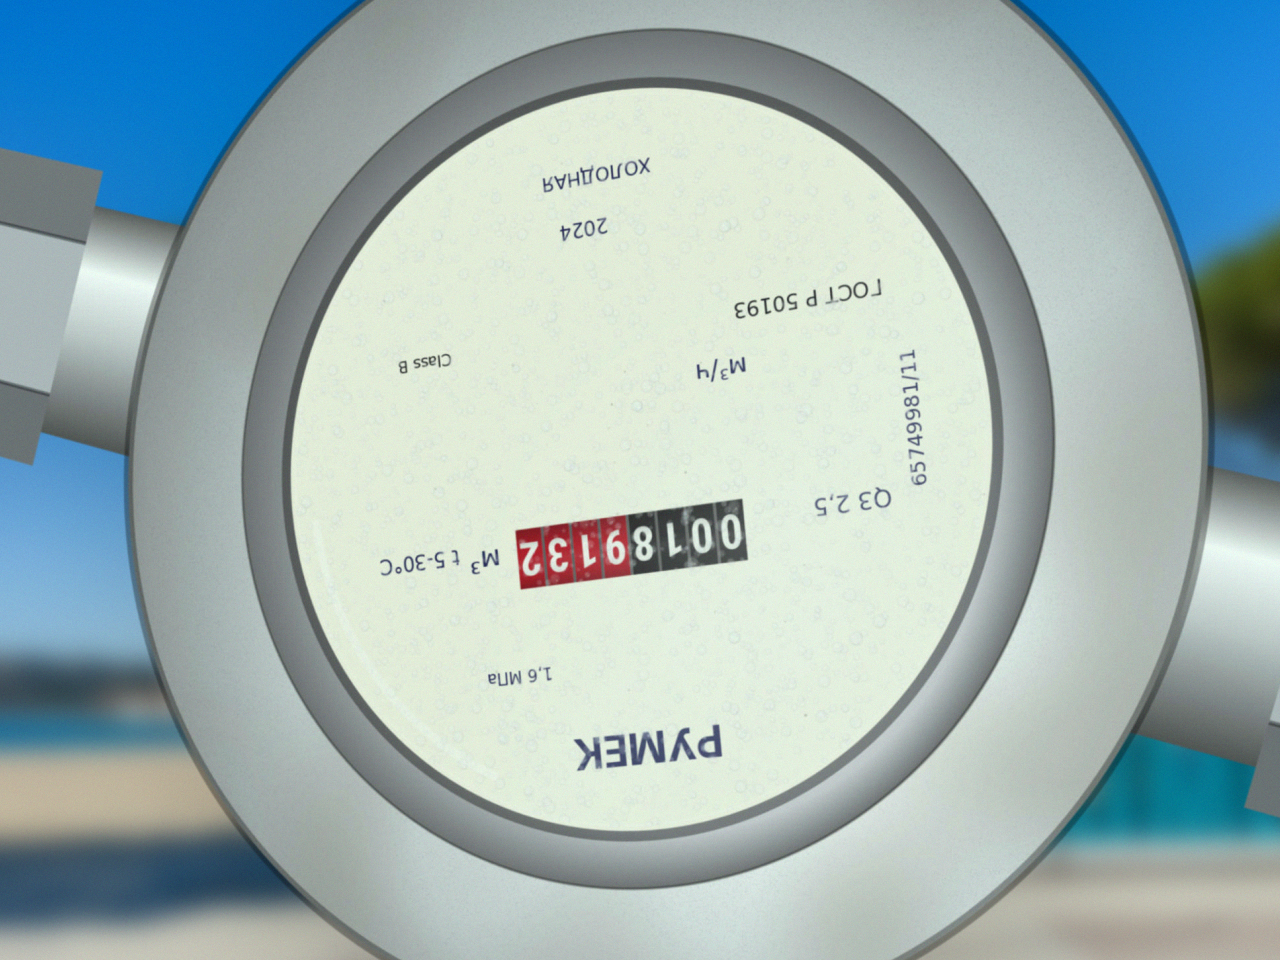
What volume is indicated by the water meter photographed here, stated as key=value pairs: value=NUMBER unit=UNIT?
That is value=18.9132 unit=m³
